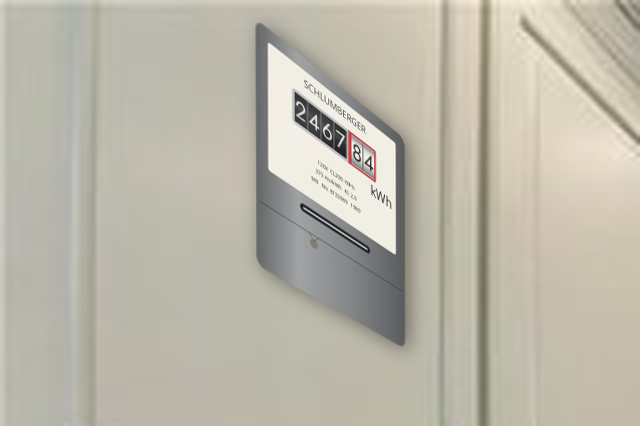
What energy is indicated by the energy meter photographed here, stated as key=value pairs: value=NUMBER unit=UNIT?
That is value=2467.84 unit=kWh
